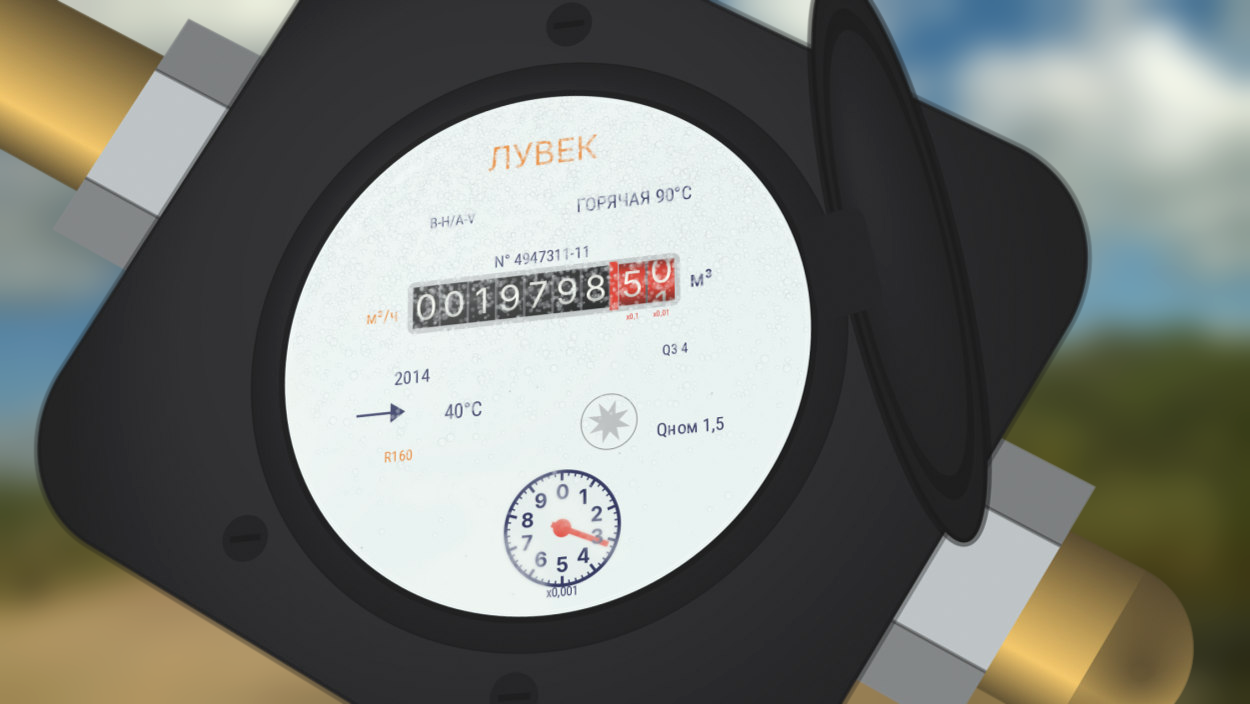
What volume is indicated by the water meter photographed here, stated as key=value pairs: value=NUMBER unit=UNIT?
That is value=19798.503 unit=m³
